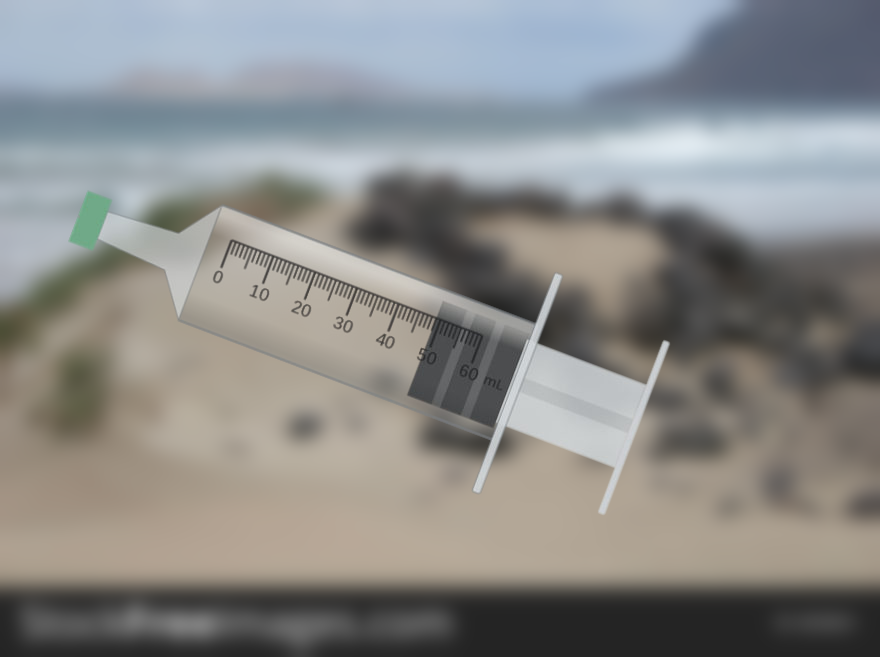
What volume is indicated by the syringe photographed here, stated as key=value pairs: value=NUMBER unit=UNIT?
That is value=49 unit=mL
